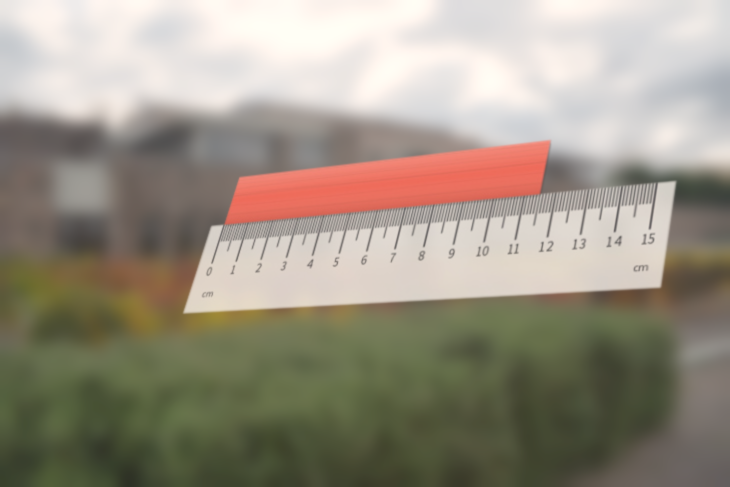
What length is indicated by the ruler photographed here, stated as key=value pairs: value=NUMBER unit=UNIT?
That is value=11.5 unit=cm
